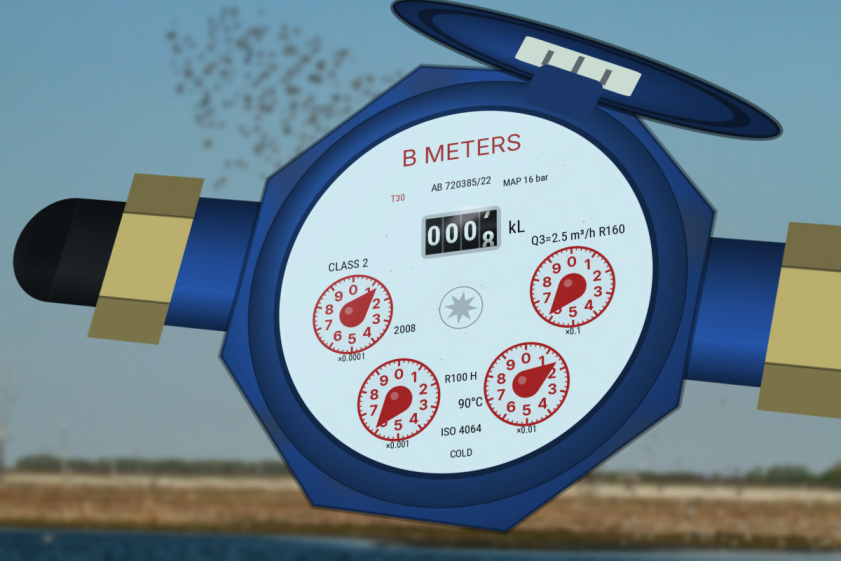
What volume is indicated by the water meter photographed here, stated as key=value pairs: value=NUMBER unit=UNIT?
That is value=7.6161 unit=kL
